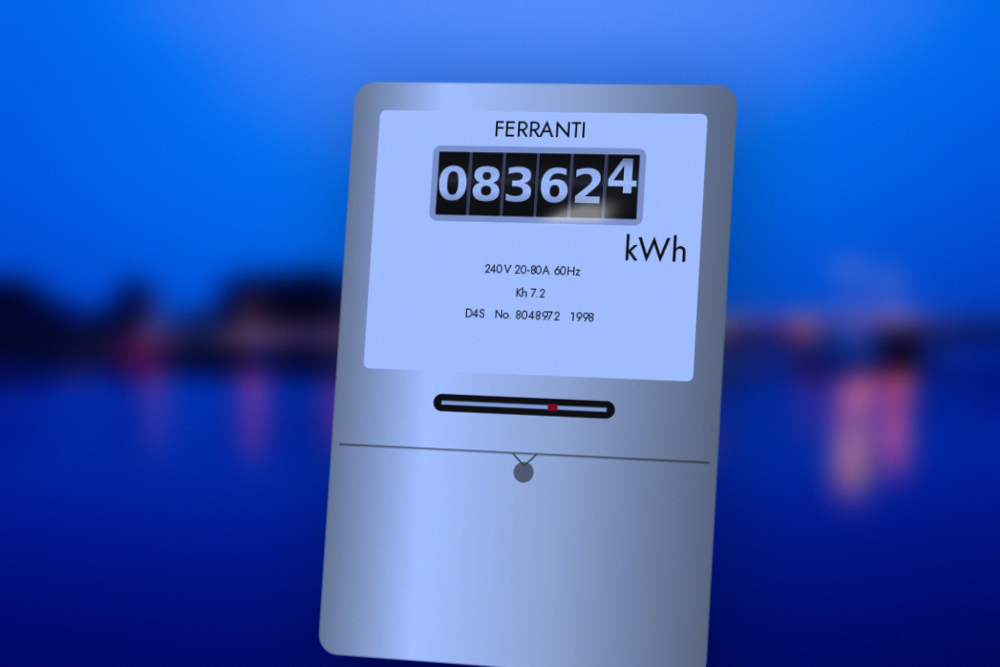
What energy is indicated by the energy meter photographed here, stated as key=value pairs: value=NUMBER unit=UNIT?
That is value=83624 unit=kWh
